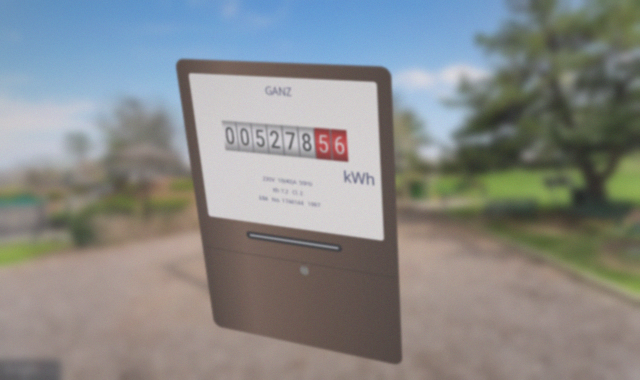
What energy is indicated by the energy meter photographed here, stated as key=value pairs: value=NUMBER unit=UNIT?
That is value=5278.56 unit=kWh
